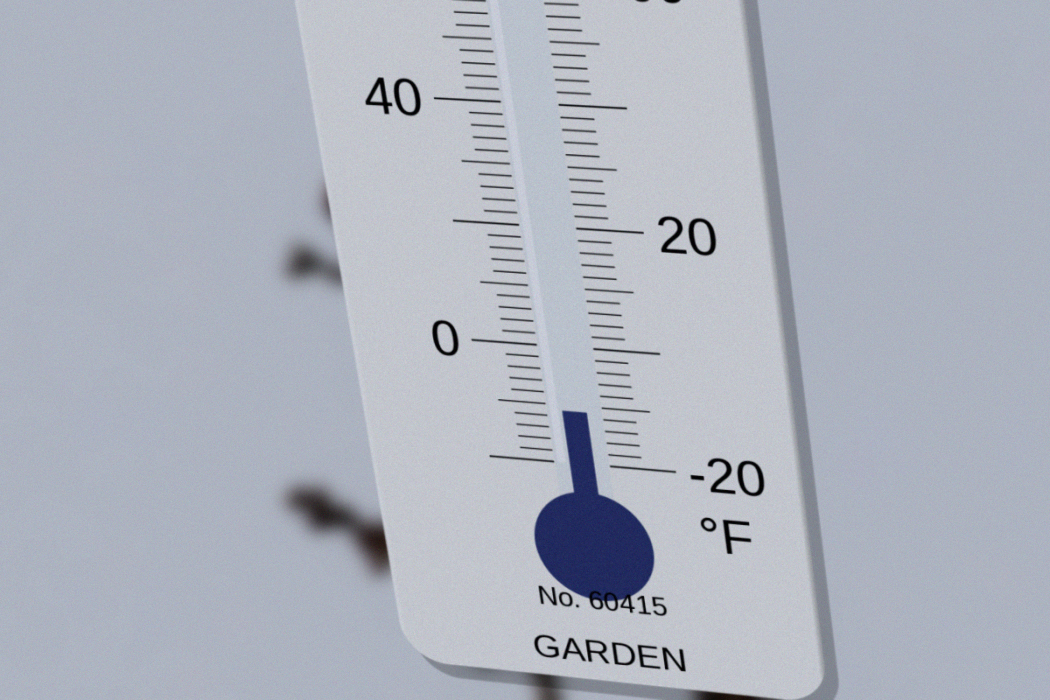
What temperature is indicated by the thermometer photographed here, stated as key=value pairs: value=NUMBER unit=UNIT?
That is value=-11 unit=°F
